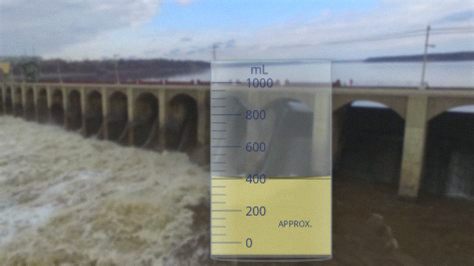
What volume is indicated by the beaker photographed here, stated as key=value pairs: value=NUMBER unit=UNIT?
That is value=400 unit=mL
